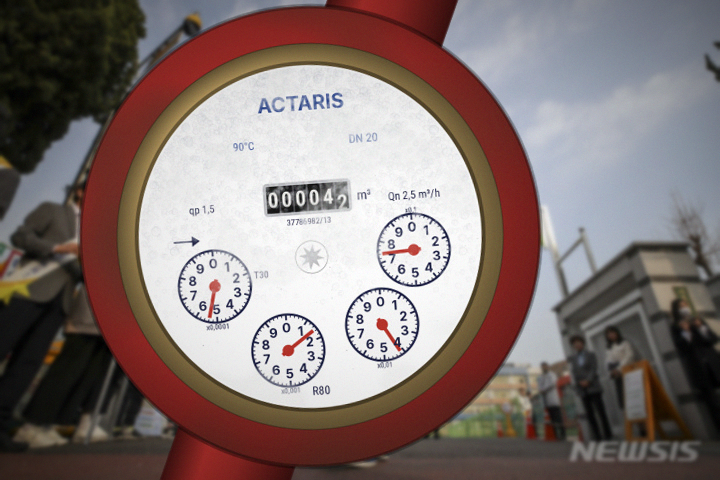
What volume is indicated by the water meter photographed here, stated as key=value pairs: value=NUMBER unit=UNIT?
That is value=41.7415 unit=m³
